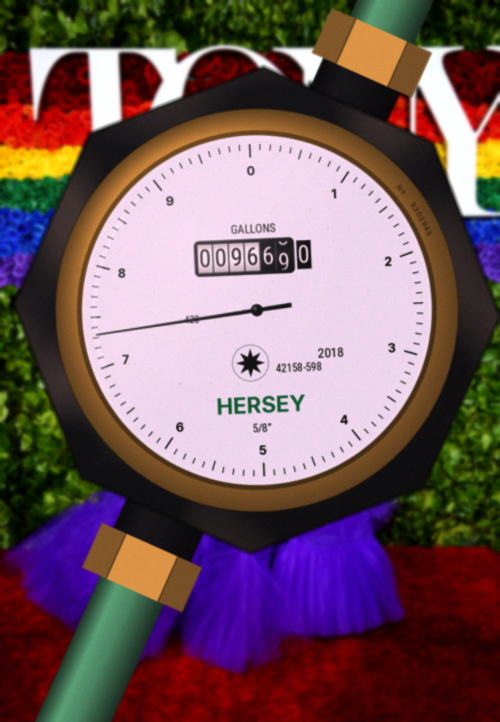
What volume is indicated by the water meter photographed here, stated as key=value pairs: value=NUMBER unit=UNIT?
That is value=96687.3 unit=gal
